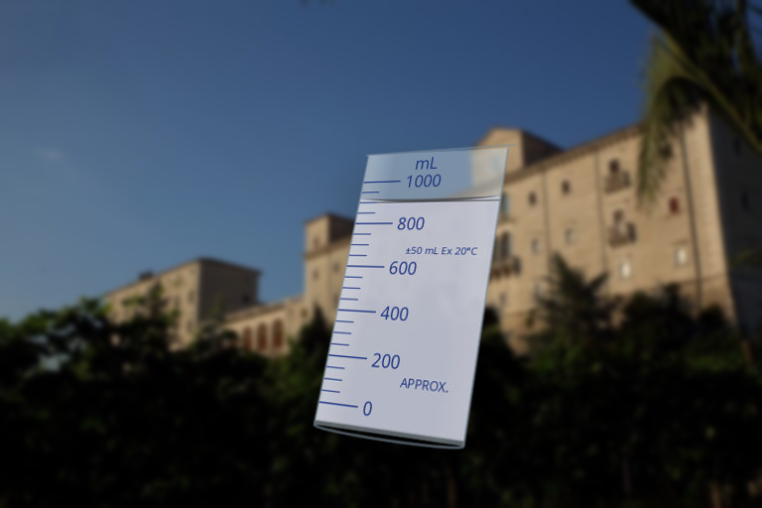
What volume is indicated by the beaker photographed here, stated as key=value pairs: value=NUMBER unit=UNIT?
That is value=900 unit=mL
